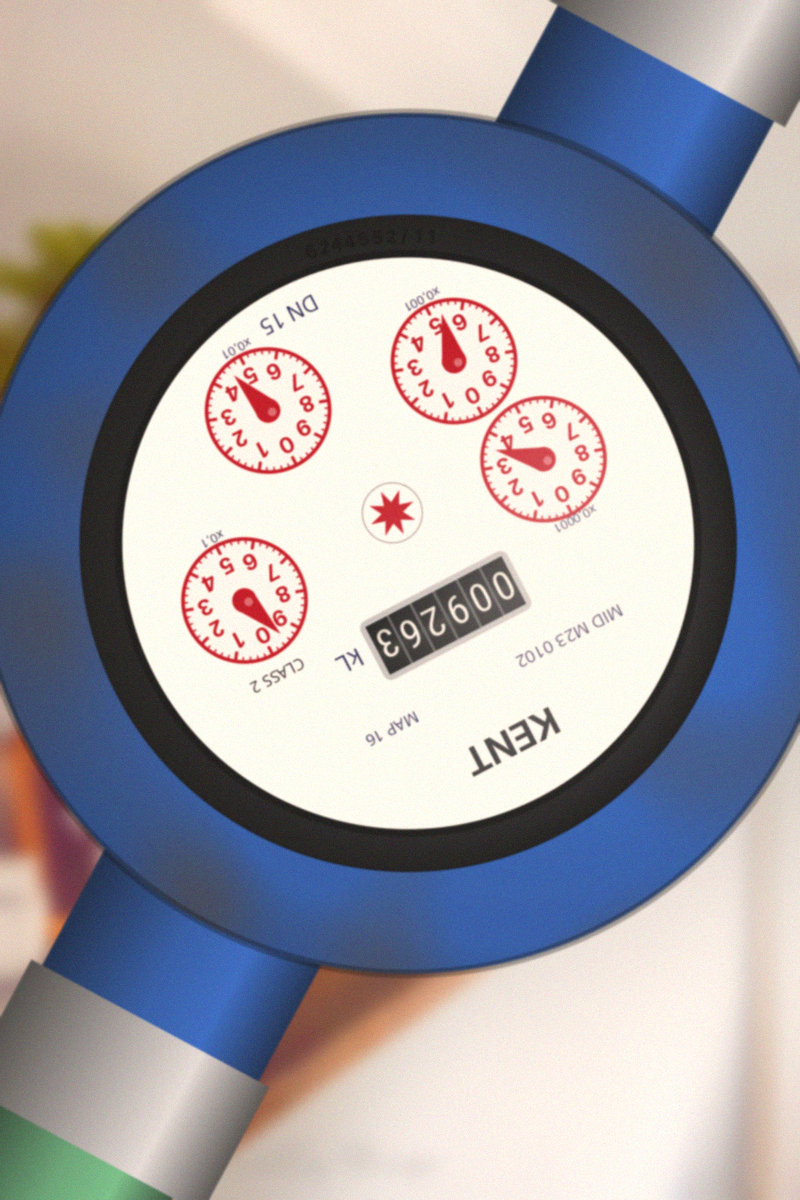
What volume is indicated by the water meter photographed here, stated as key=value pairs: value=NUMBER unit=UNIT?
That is value=9262.9453 unit=kL
